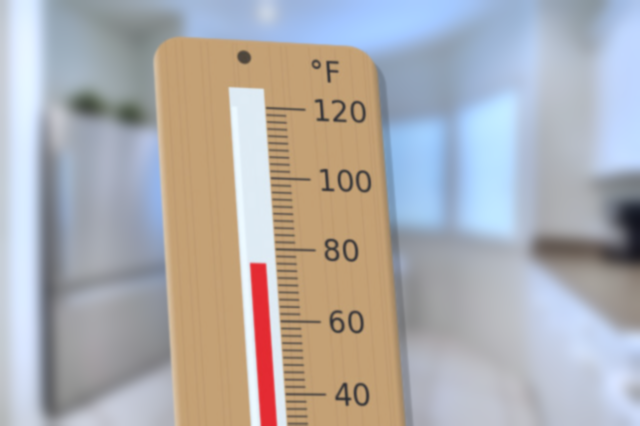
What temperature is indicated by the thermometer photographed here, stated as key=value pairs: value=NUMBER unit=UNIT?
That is value=76 unit=°F
